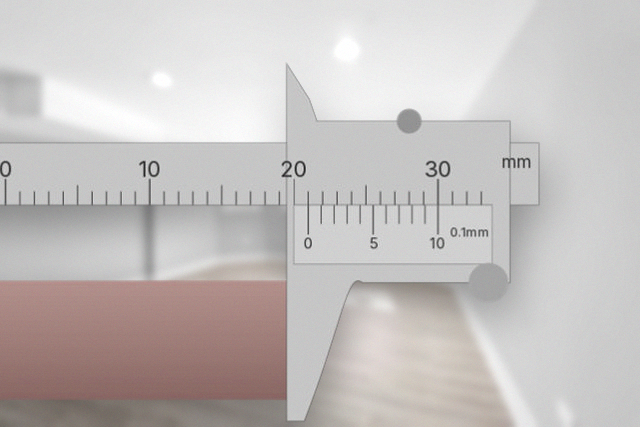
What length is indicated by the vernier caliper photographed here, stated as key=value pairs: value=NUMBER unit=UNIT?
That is value=21.0 unit=mm
